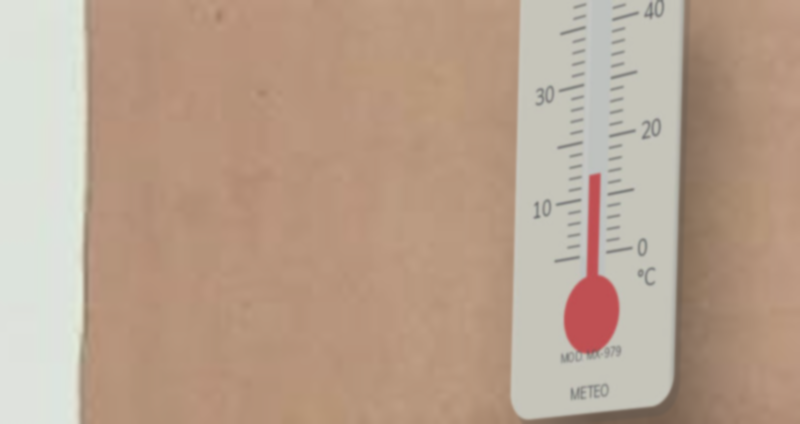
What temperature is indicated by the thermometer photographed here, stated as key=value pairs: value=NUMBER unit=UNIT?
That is value=14 unit=°C
